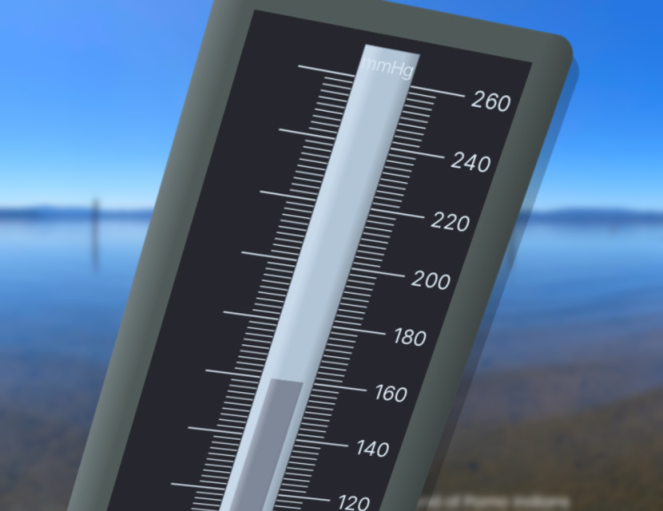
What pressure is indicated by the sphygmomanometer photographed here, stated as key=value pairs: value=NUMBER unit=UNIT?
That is value=160 unit=mmHg
